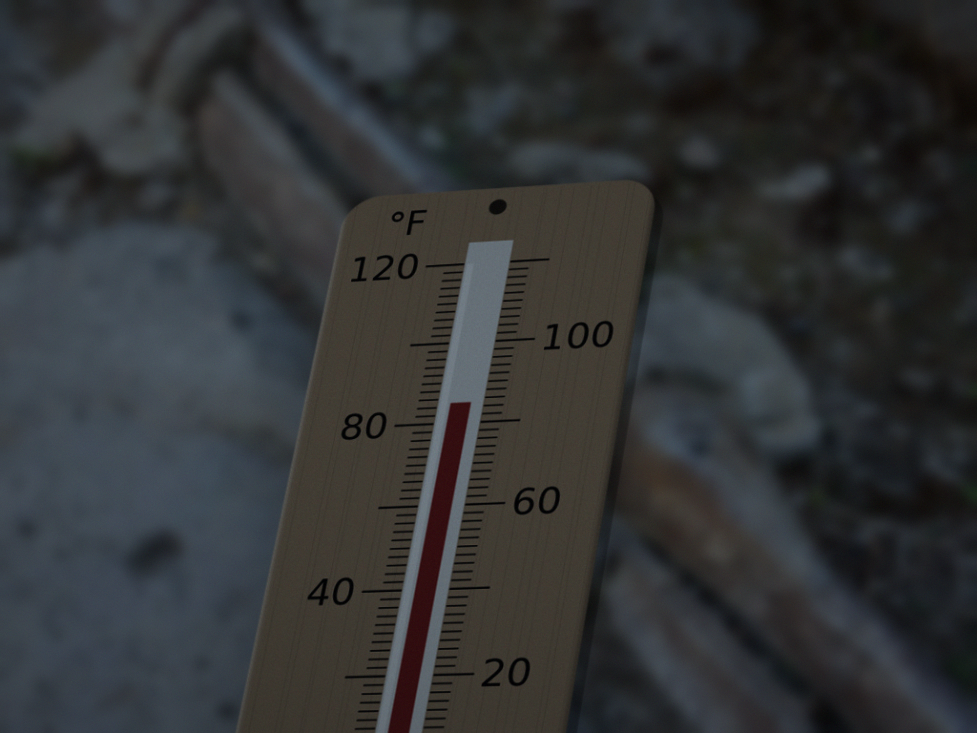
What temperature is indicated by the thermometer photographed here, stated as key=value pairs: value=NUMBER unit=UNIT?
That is value=85 unit=°F
